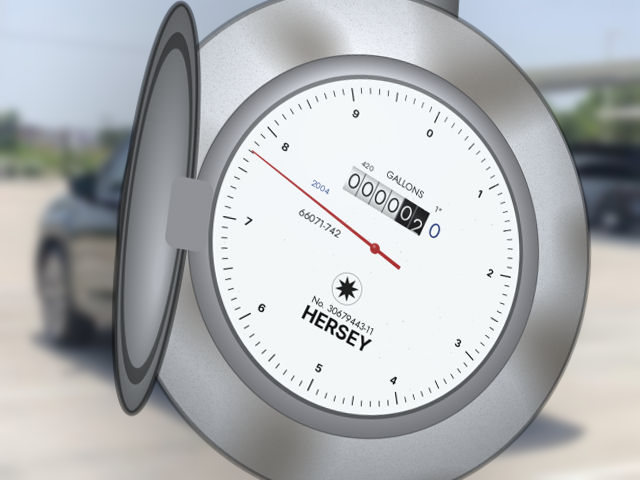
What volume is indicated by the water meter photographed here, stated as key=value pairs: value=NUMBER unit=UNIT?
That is value=17.7 unit=gal
